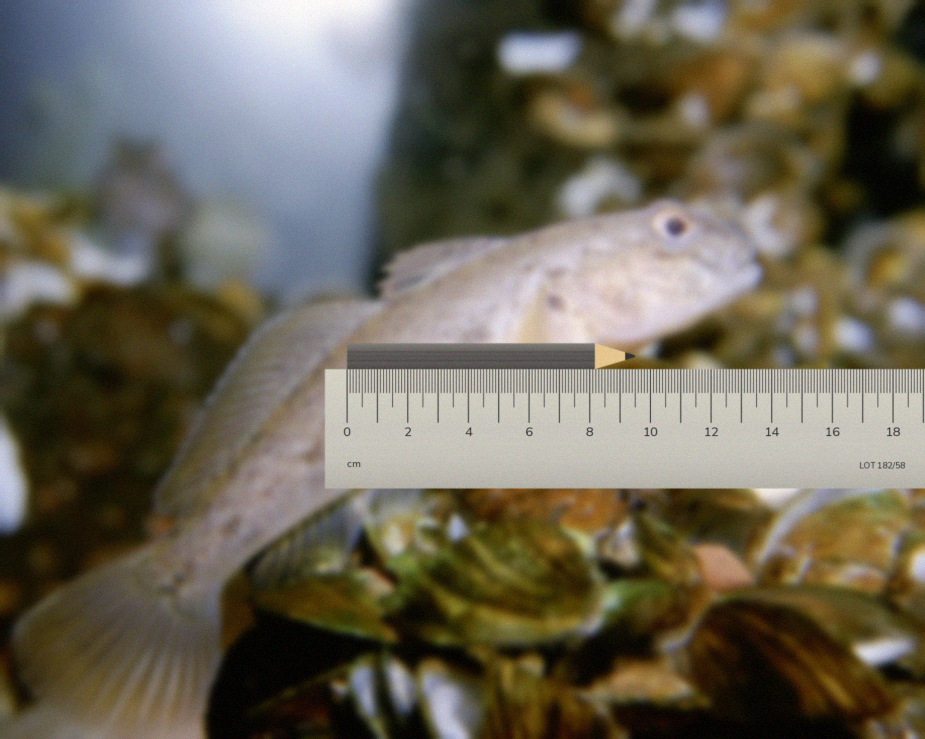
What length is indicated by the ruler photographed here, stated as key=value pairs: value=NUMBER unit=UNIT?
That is value=9.5 unit=cm
